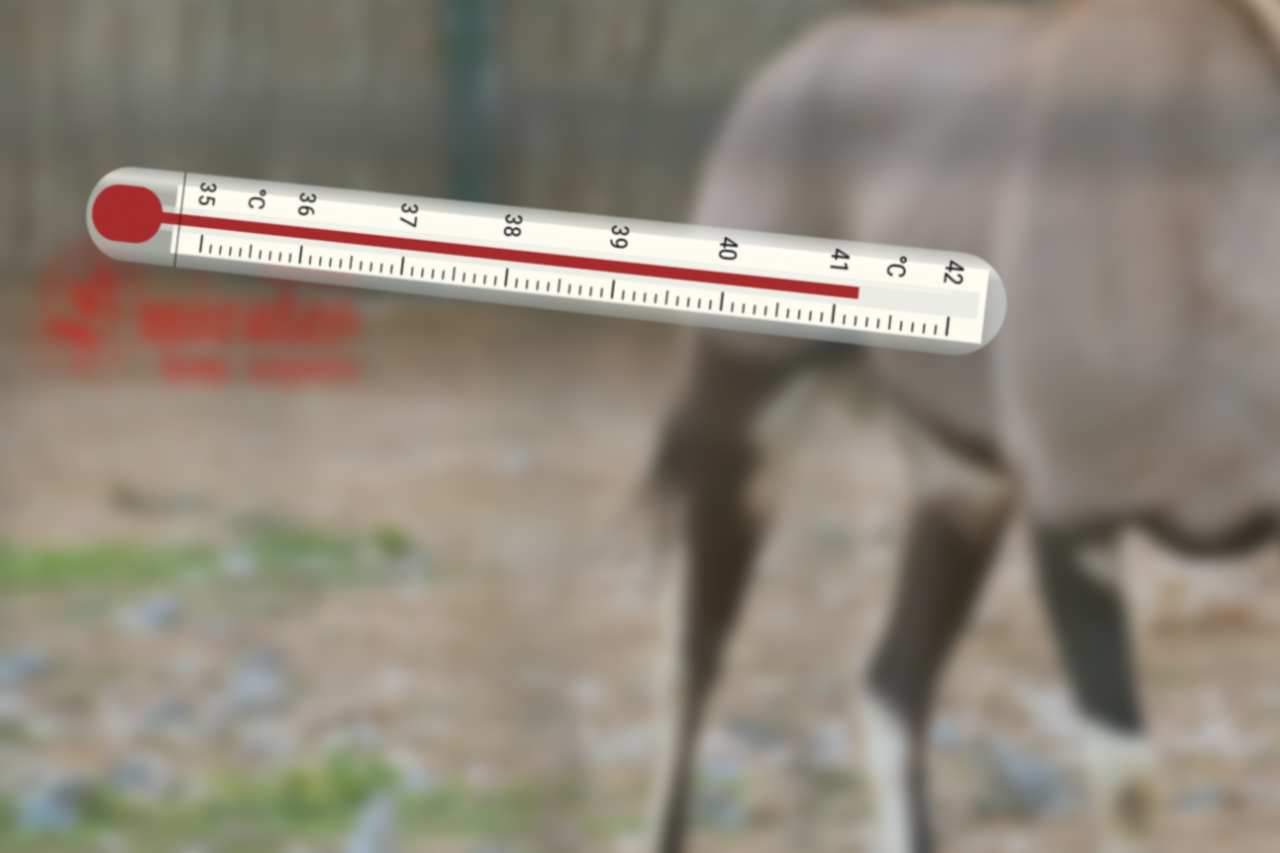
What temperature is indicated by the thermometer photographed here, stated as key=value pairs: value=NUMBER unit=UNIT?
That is value=41.2 unit=°C
